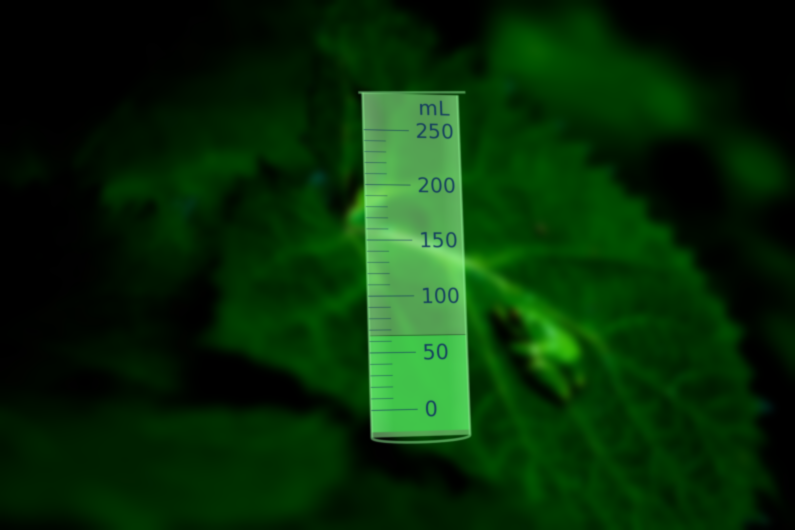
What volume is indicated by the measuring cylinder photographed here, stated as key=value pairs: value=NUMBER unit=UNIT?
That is value=65 unit=mL
